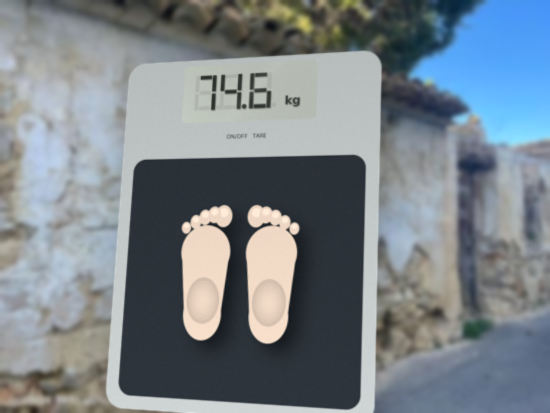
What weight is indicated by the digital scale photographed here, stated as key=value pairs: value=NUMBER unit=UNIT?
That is value=74.6 unit=kg
